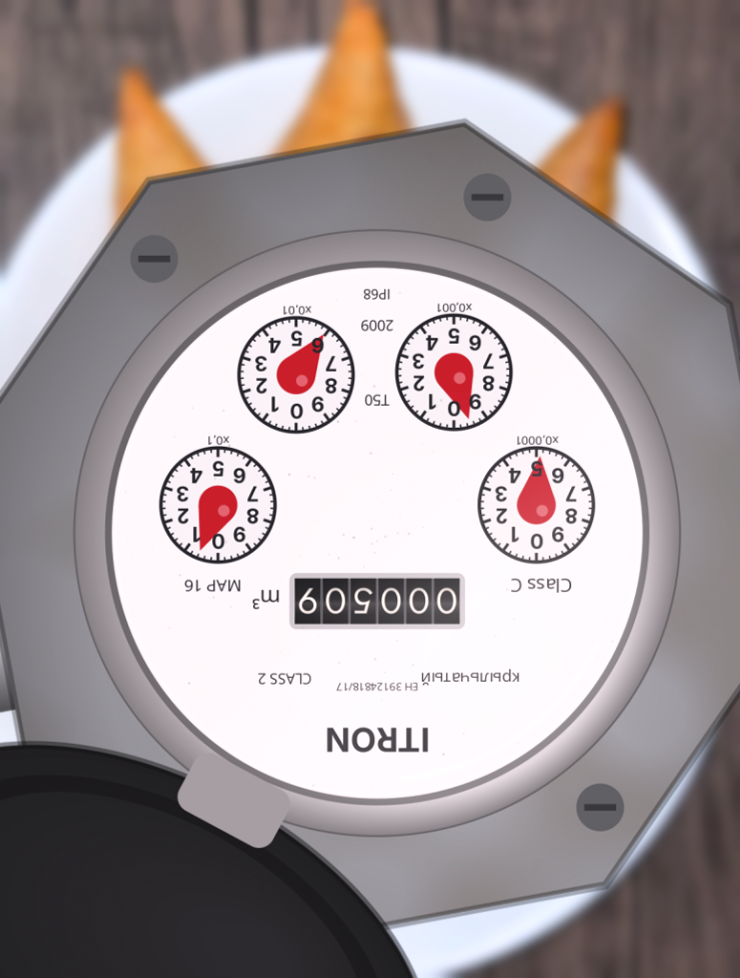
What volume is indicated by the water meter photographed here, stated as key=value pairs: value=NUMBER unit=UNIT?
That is value=509.0595 unit=m³
